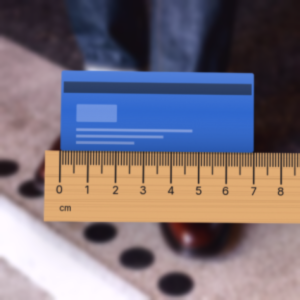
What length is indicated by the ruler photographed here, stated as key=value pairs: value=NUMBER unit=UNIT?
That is value=7 unit=cm
